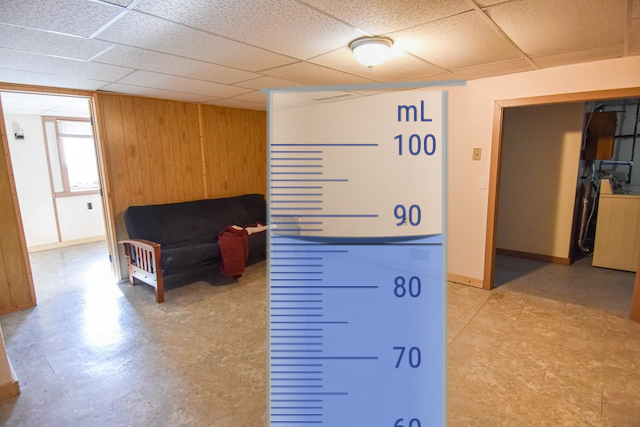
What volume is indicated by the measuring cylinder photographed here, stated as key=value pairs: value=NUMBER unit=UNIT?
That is value=86 unit=mL
